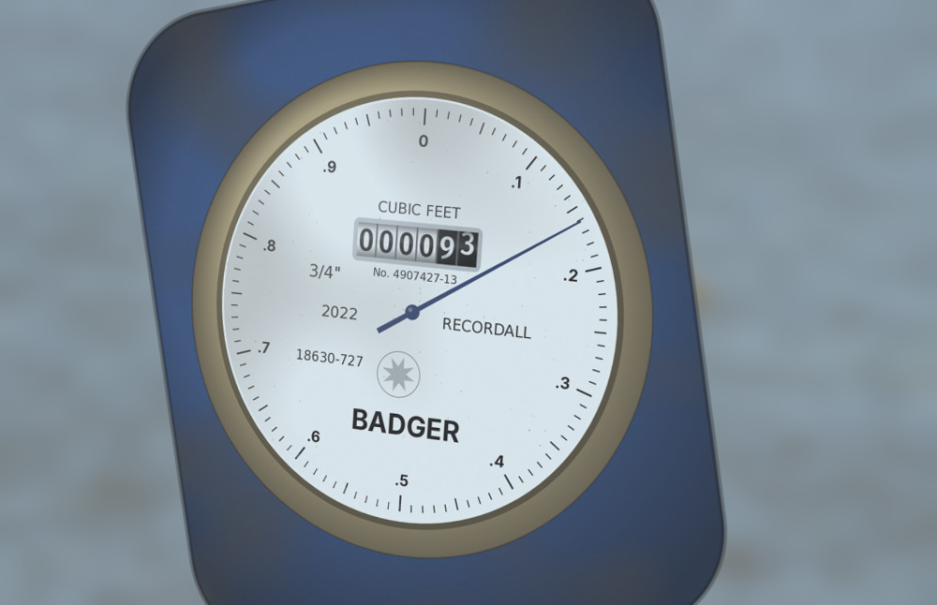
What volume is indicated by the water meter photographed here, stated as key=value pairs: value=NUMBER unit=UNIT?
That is value=93.16 unit=ft³
